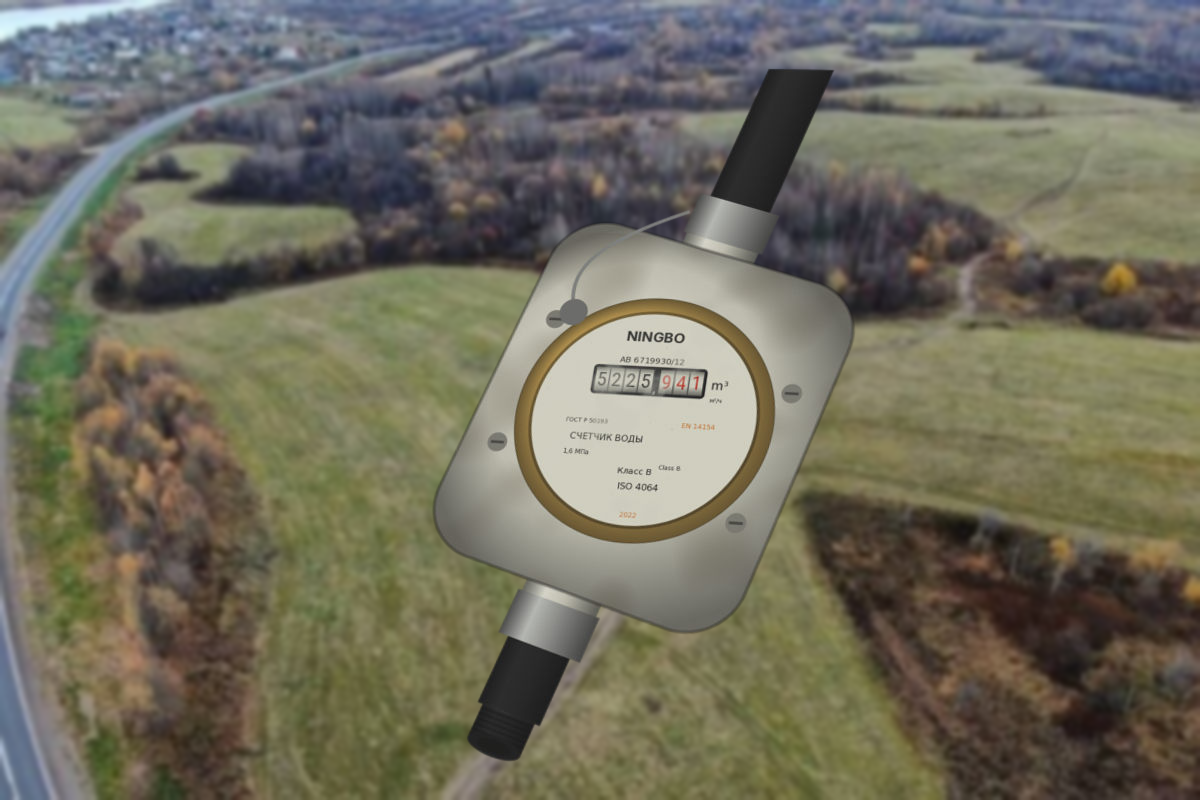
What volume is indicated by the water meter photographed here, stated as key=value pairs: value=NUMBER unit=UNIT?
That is value=5225.941 unit=m³
